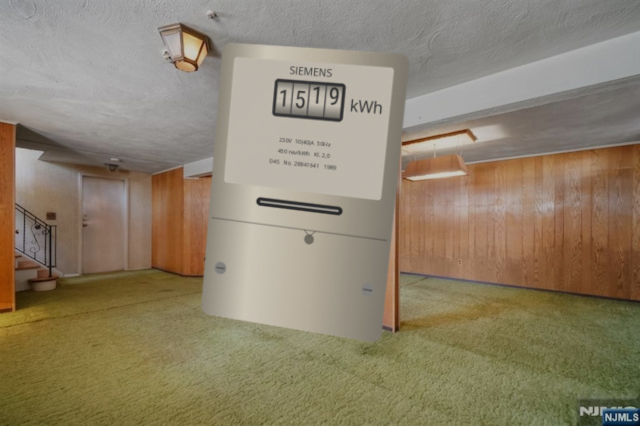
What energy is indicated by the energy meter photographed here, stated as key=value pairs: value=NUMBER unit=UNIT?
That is value=1519 unit=kWh
